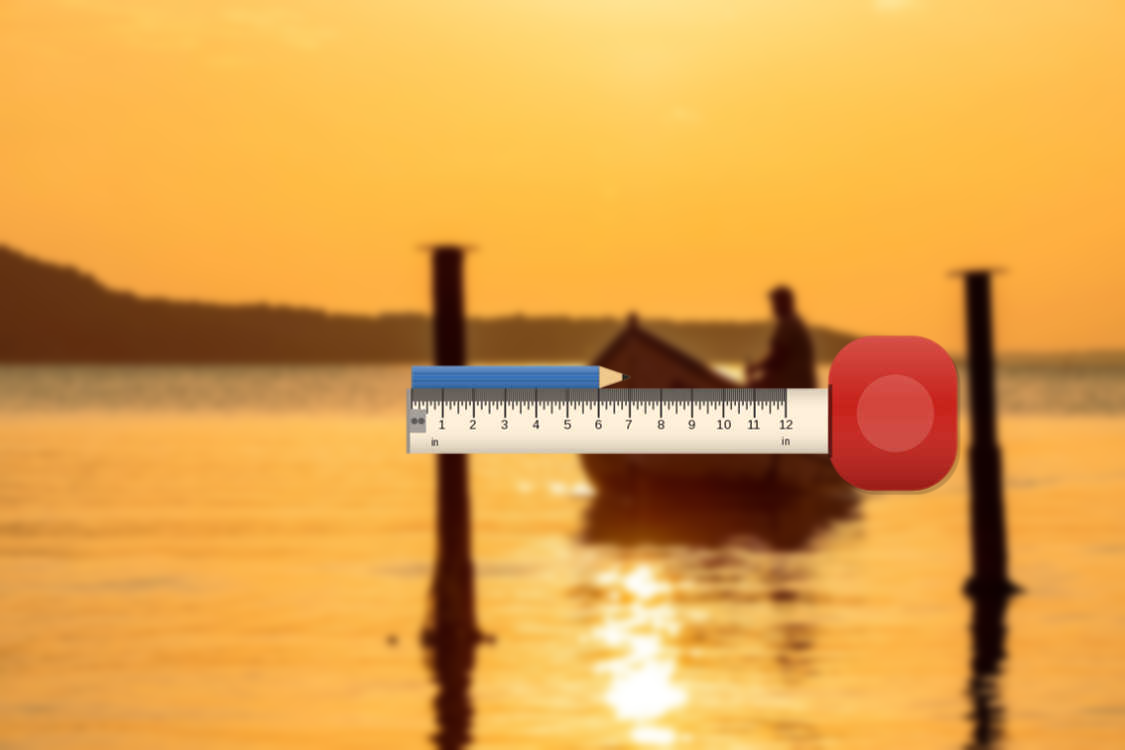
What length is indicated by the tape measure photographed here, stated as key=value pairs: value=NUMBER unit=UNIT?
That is value=7 unit=in
